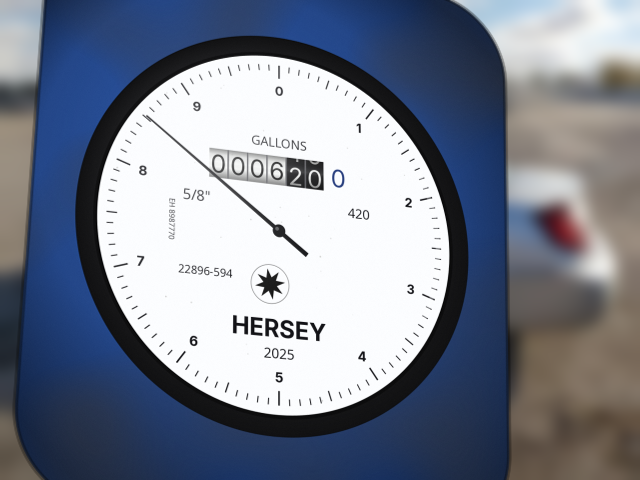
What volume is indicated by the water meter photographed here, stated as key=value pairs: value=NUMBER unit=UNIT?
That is value=6198.5 unit=gal
